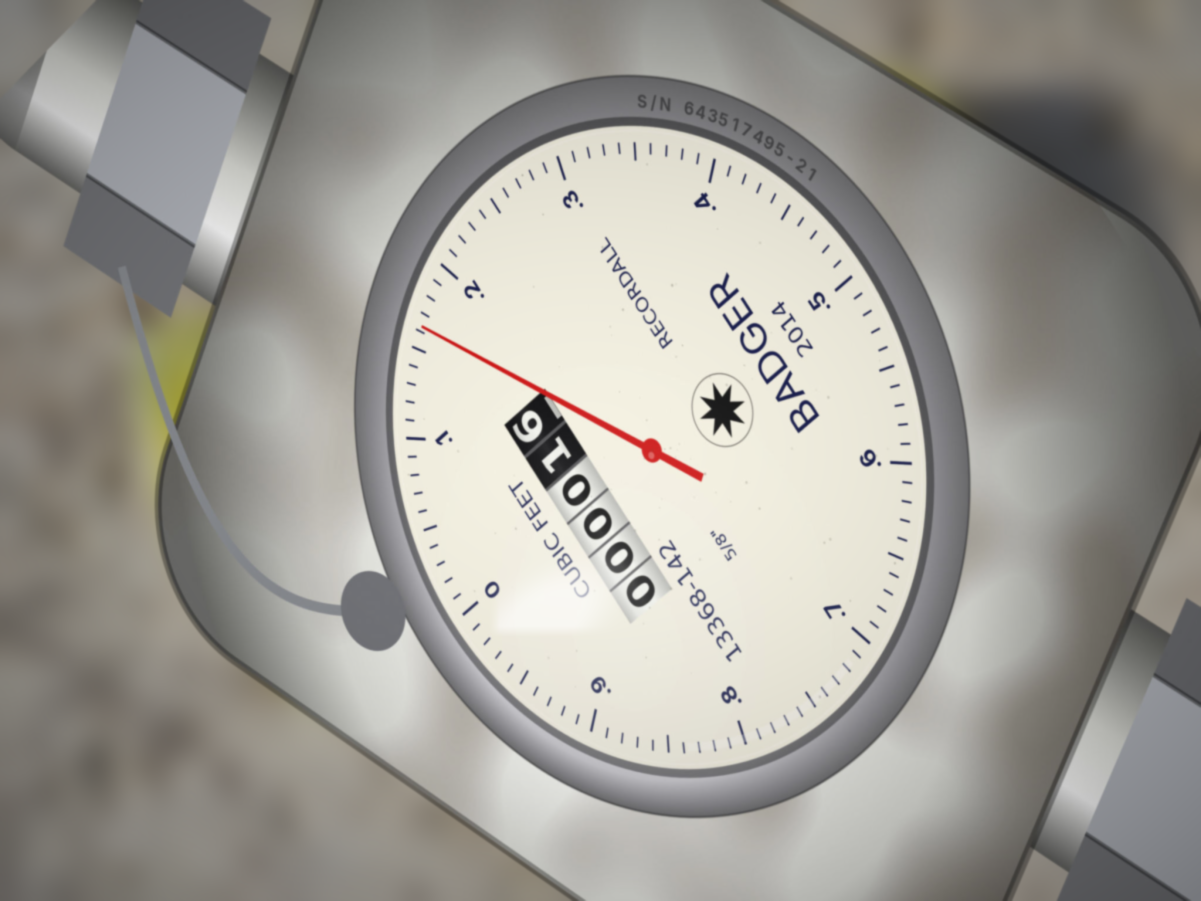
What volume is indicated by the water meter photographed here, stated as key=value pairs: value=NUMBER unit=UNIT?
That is value=16.16 unit=ft³
